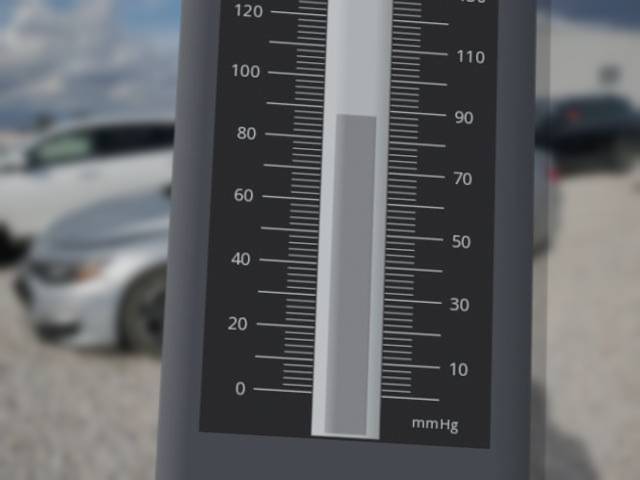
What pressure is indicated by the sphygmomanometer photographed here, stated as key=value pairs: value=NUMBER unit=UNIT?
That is value=88 unit=mmHg
